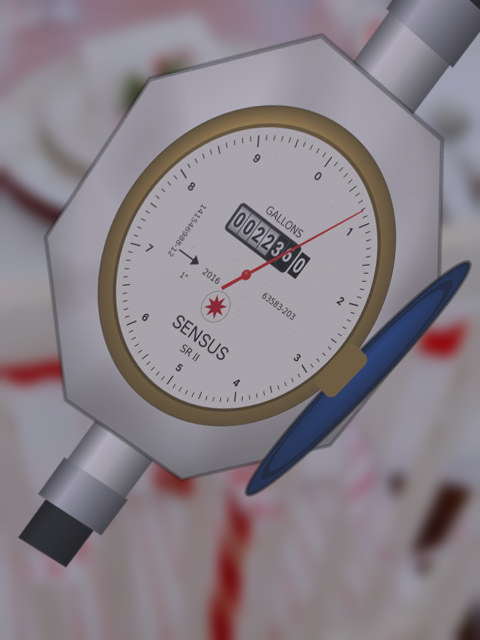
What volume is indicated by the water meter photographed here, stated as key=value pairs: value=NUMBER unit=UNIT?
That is value=22360.8 unit=gal
